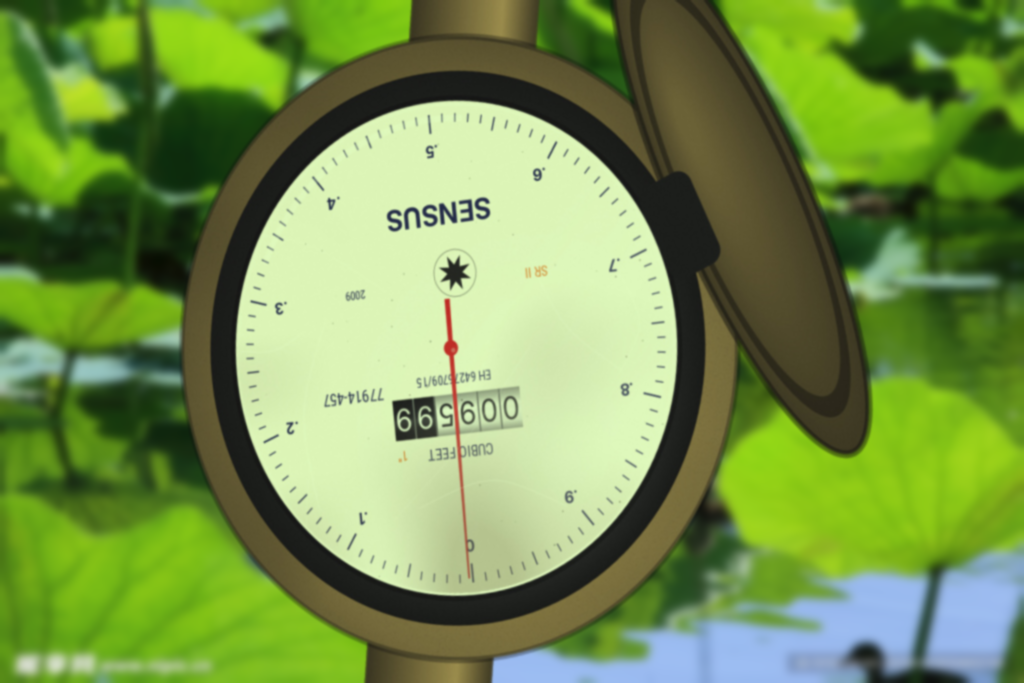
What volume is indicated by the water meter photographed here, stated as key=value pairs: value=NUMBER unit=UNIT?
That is value=9599.00 unit=ft³
